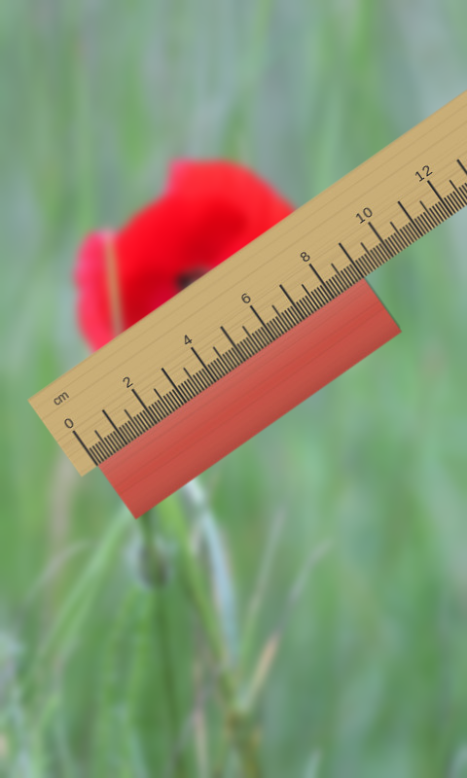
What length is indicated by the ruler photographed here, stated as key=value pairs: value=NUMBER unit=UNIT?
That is value=9 unit=cm
